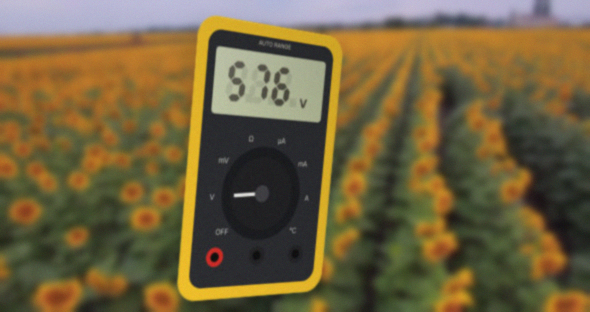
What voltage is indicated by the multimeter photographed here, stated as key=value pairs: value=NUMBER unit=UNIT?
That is value=576 unit=V
